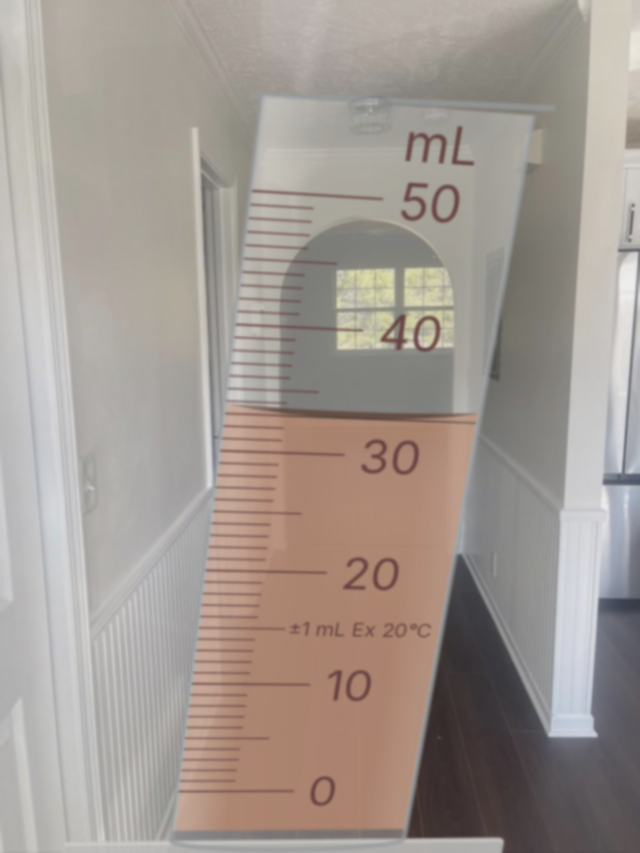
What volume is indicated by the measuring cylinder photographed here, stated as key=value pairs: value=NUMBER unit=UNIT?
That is value=33 unit=mL
